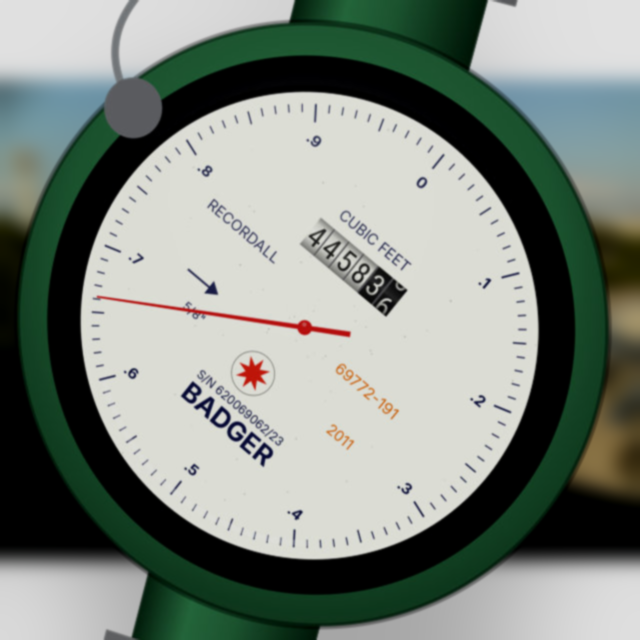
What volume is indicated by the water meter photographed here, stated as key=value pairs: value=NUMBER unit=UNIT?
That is value=445835.66 unit=ft³
